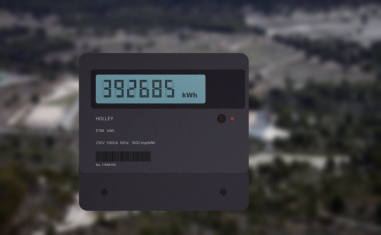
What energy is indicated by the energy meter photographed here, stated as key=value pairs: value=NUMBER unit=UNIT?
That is value=392685 unit=kWh
